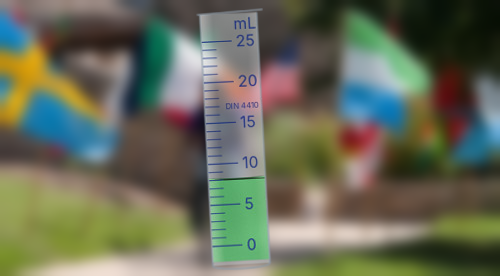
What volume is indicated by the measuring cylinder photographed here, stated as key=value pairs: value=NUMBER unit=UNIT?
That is value=8 unit=mL
